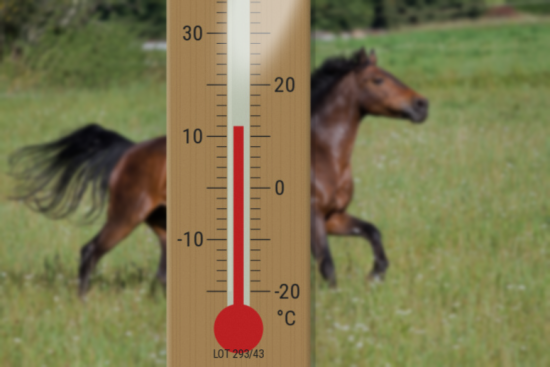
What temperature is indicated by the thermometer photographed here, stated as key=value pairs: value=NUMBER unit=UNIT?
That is value=12 unit=°C
